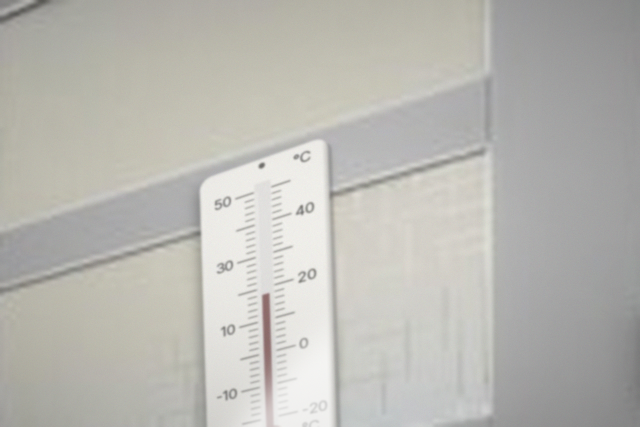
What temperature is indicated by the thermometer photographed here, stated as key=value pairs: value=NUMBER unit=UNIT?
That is value=18 unit=°C
